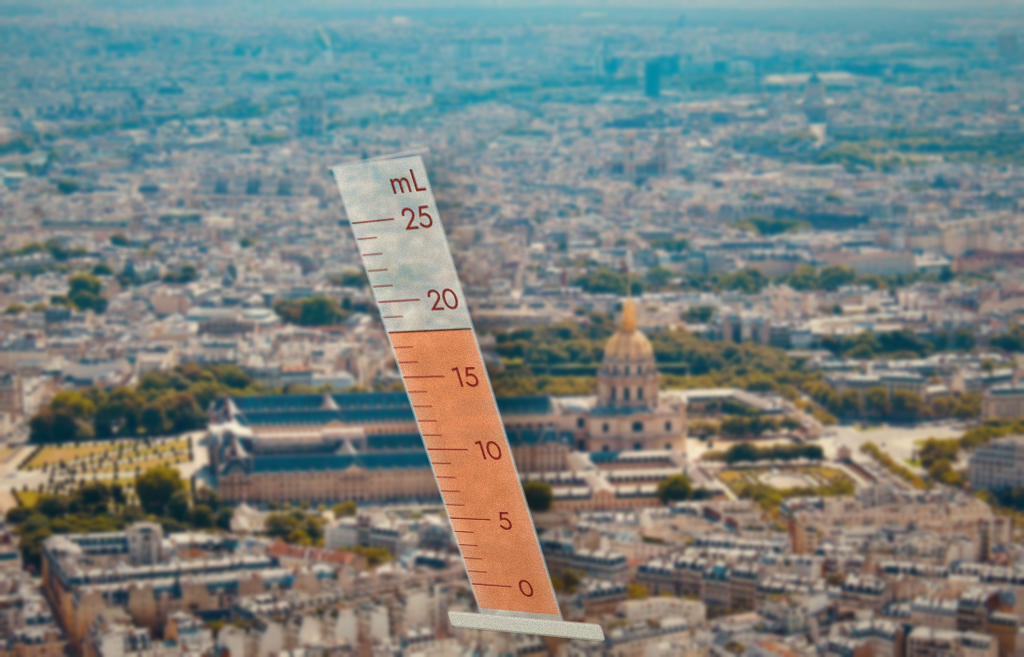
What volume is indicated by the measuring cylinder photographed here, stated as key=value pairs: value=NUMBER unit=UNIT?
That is value=18 unit=mL
